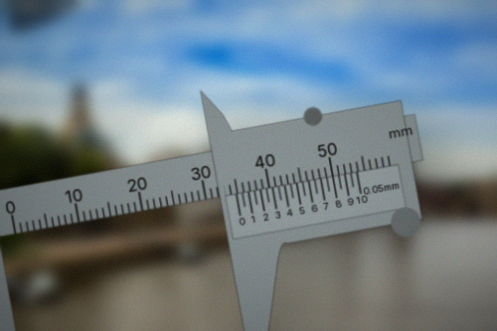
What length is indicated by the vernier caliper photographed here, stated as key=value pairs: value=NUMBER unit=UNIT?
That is value=34.8 unit=mm
